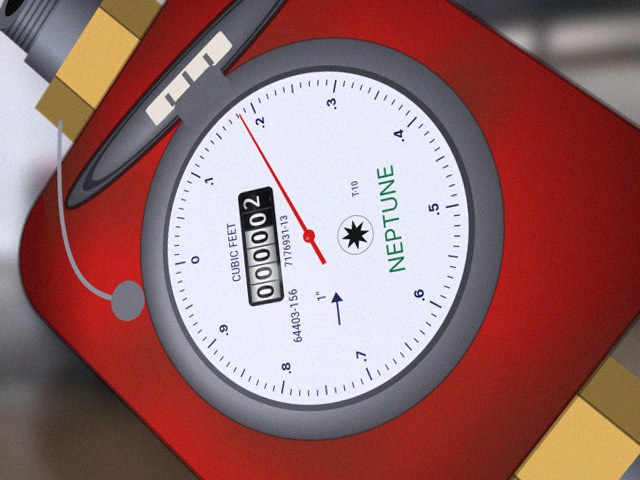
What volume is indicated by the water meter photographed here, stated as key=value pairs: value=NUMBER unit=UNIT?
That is value=2.18 unit=ft³
